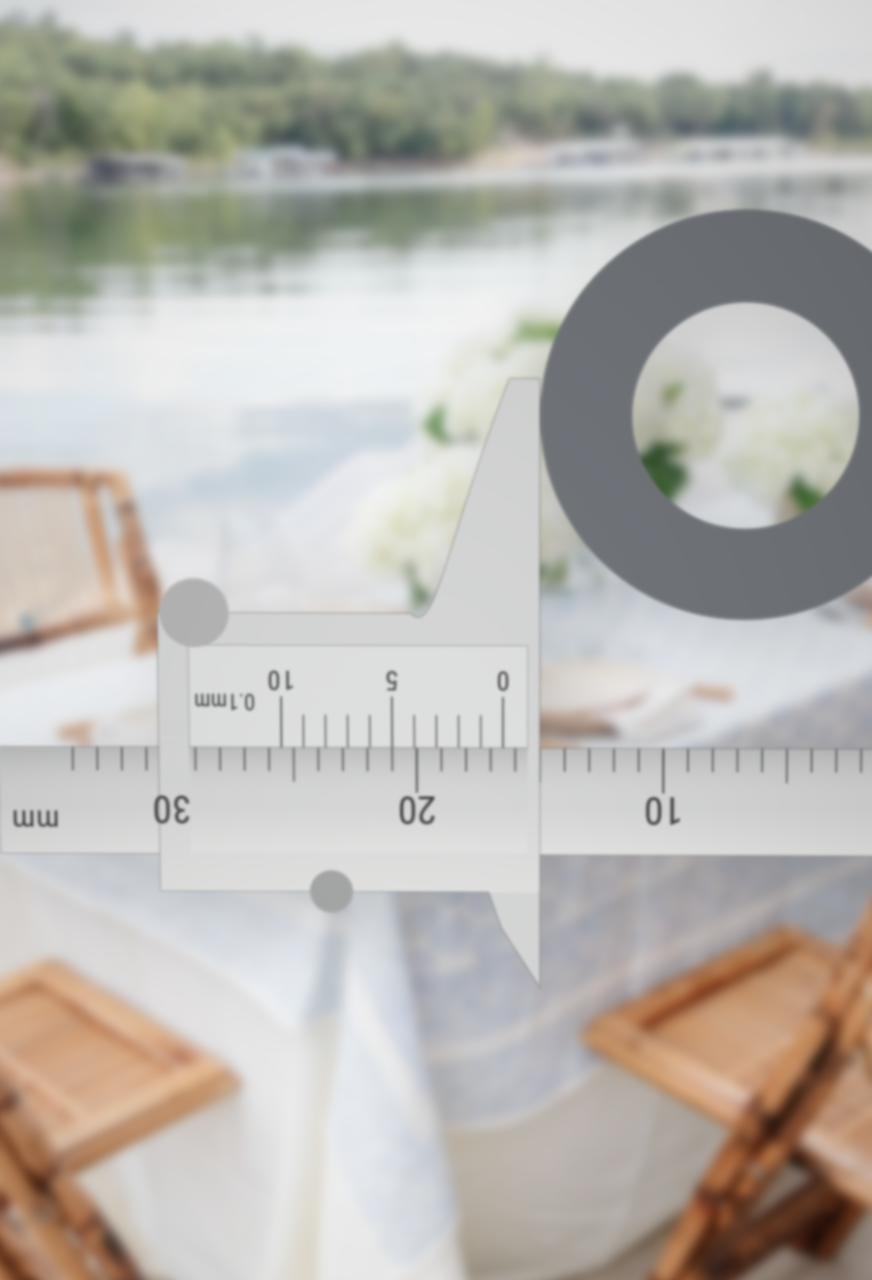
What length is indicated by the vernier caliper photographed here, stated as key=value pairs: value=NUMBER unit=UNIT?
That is value=16.5 unit=mm
